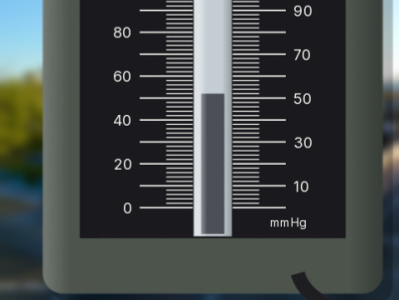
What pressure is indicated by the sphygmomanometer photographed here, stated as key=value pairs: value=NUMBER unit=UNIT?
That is value=52 unit=mmHg
